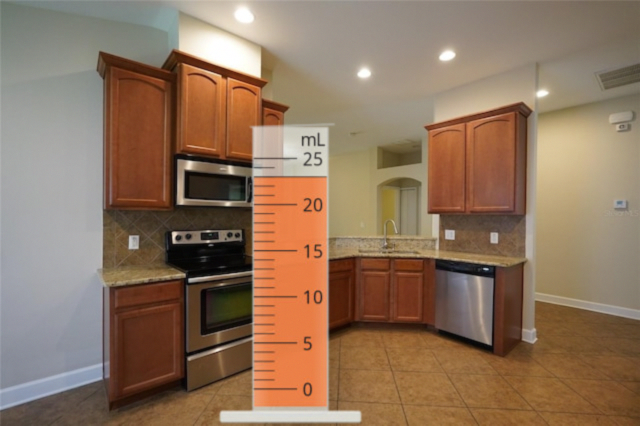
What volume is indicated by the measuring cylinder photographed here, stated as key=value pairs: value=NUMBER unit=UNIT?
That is value=23 unit=mL
